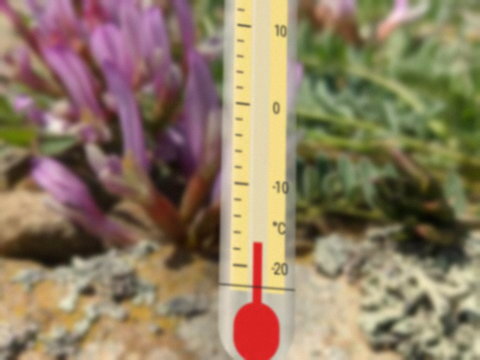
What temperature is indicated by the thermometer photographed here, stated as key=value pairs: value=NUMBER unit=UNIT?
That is value=-17 unit=°C
